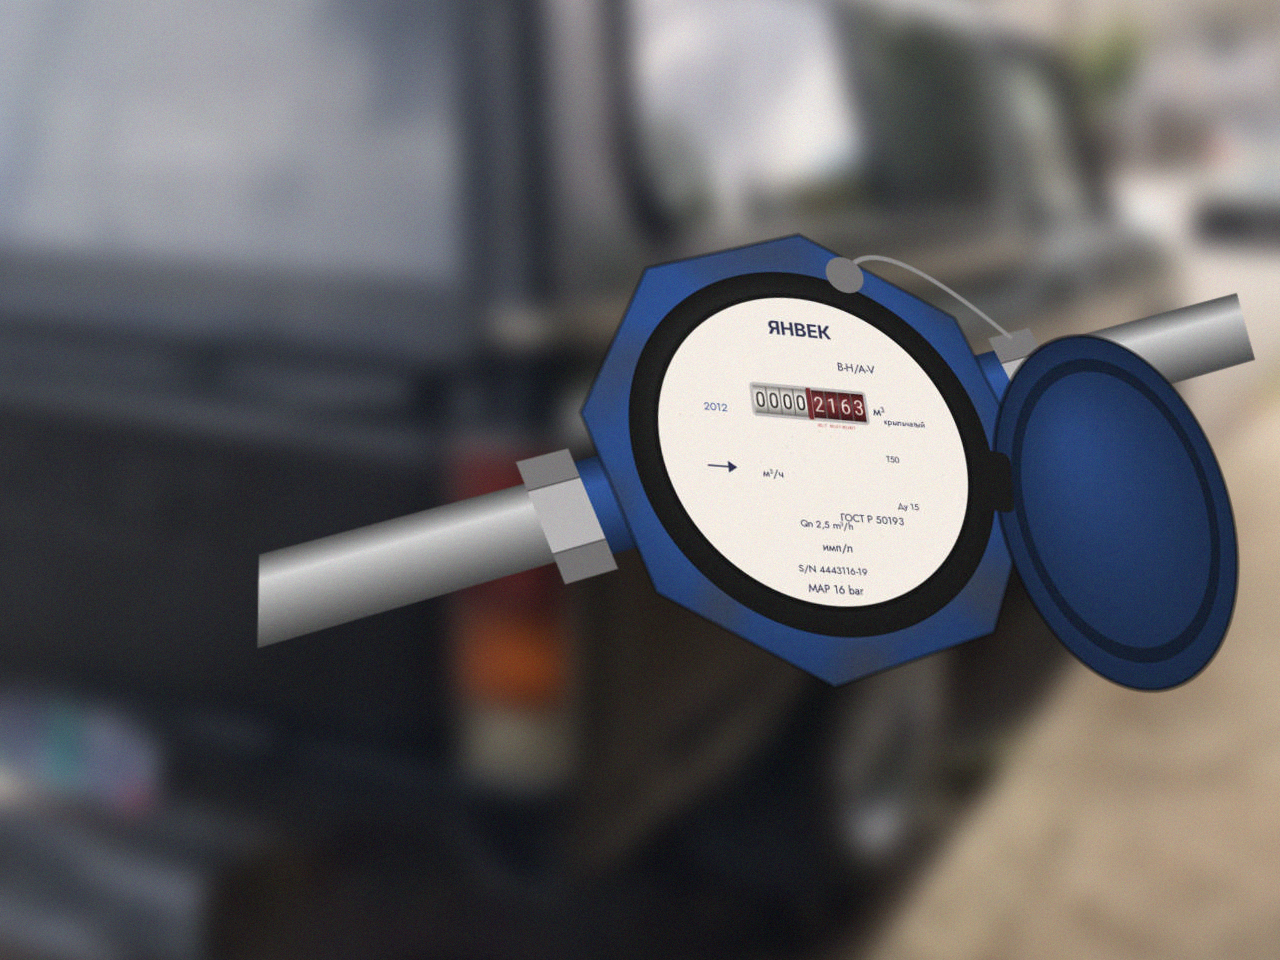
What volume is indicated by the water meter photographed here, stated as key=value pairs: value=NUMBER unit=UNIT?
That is value=0.2163 unit=m³
